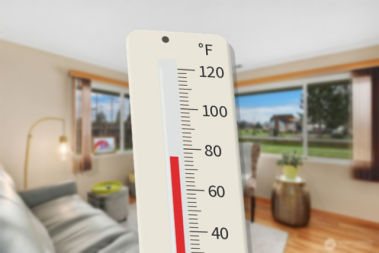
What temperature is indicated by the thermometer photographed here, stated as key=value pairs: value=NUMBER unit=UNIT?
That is value=76 unit=°F
